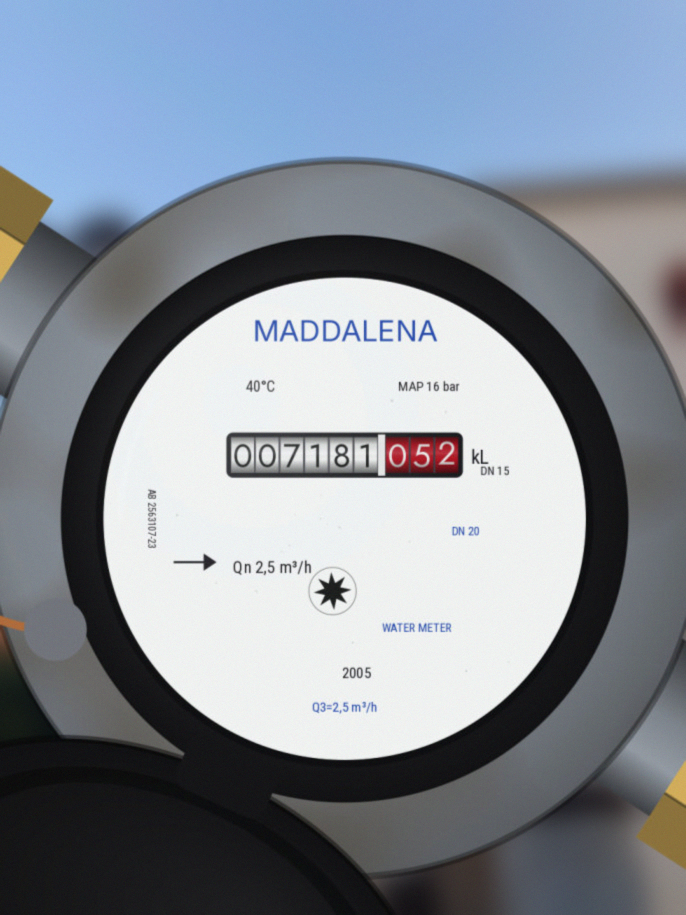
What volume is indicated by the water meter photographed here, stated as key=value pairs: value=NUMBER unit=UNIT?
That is value=7181.052 unit=kL
